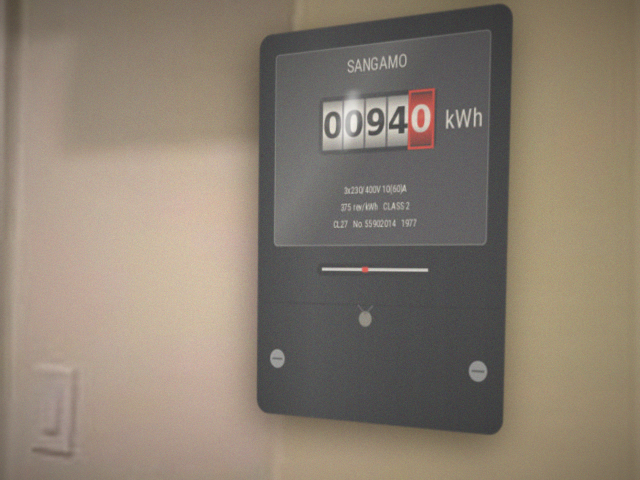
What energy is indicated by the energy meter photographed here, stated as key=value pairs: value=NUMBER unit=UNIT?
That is value=94.0 unit=kWh
